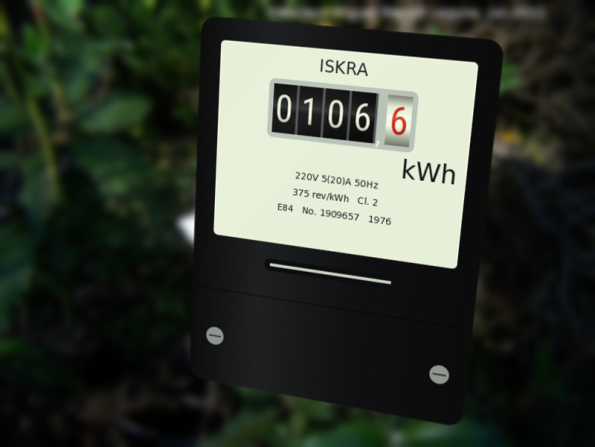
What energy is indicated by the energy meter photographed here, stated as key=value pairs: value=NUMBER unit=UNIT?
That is value=106.6 unit=kWh
